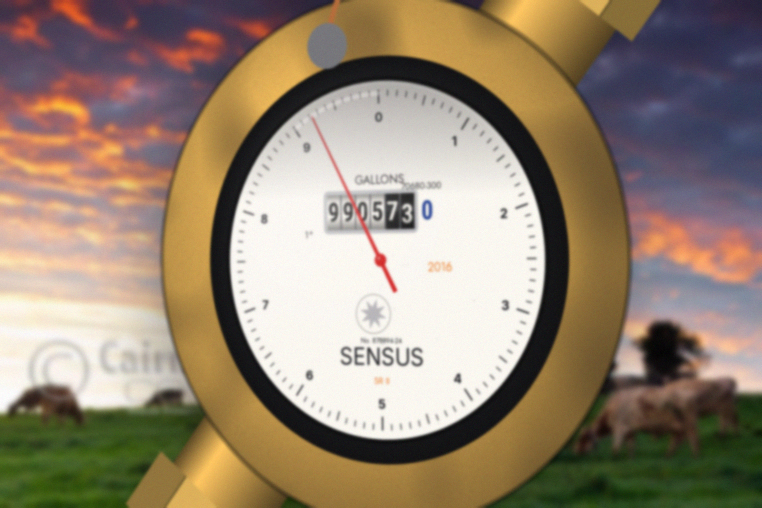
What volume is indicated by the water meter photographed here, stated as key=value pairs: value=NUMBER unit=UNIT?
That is value=9905729.2 unit=gal
